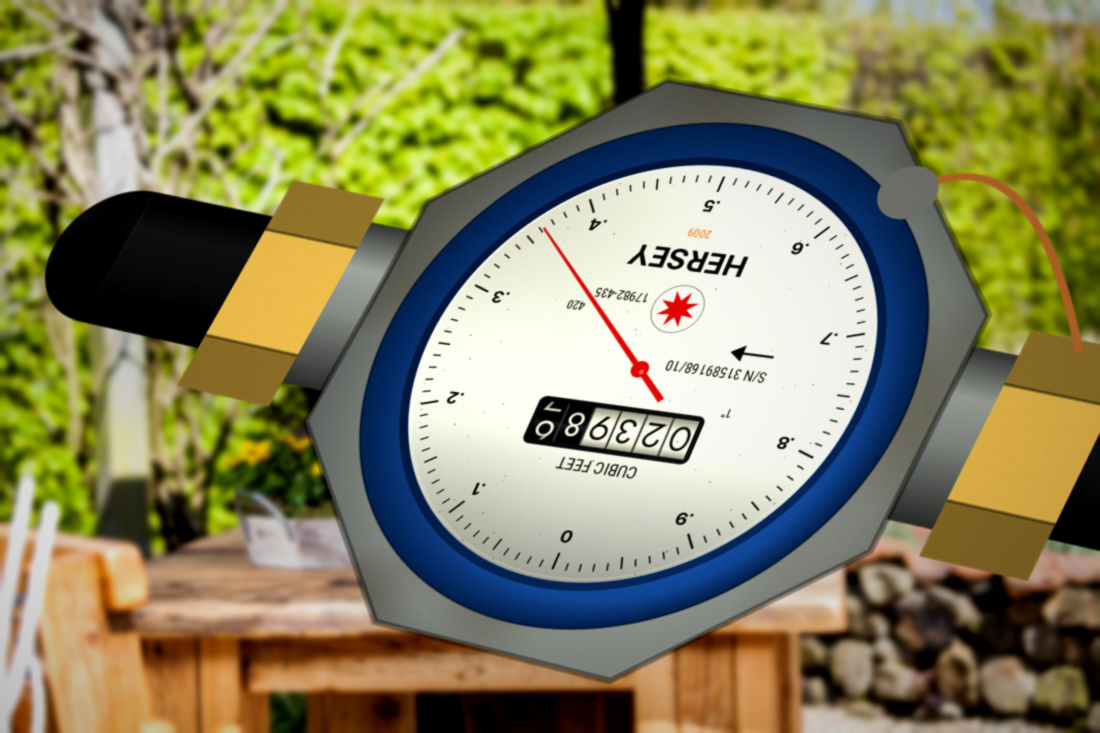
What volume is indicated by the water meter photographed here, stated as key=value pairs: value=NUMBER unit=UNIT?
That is value=23986.36 unit=ft³
